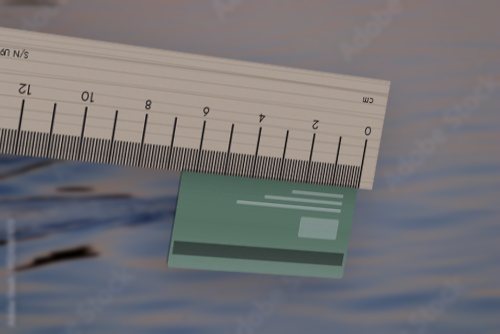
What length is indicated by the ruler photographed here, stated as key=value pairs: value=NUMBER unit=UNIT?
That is value=6.5 unit=cm
